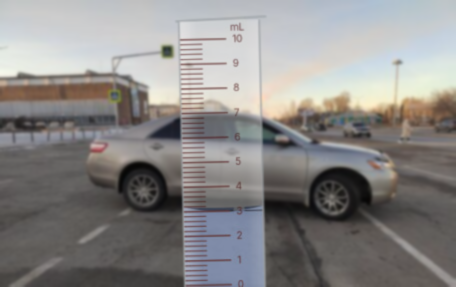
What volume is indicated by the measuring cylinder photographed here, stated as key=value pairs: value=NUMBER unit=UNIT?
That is value=3 unit=mL
